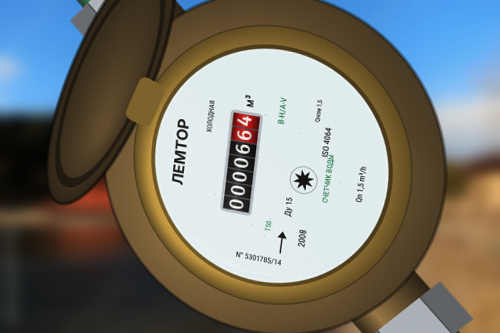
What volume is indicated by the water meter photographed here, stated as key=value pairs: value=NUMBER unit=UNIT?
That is value=6.64 unit=m³
